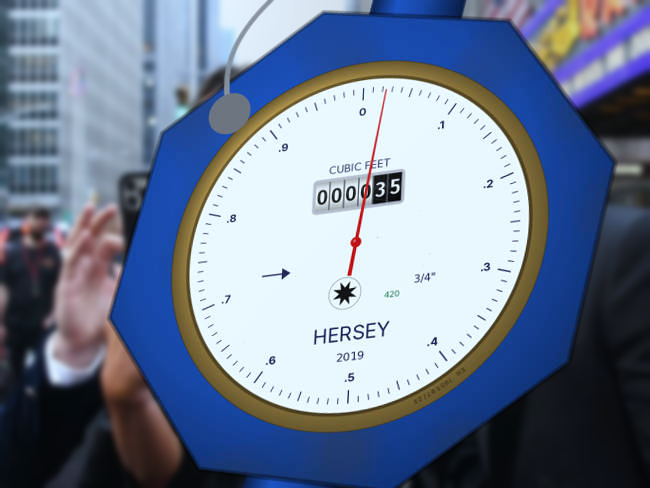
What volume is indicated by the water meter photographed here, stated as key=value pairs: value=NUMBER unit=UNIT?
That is value=35.02 unit=ft³
